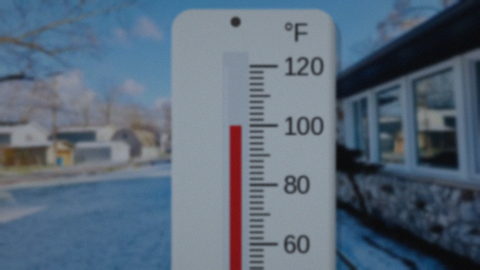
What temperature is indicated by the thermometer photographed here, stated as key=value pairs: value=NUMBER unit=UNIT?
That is value=100 unit=°F
